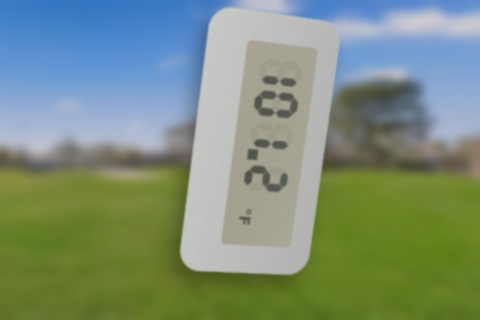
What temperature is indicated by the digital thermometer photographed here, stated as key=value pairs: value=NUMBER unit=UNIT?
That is value=101.2 unit=°F
